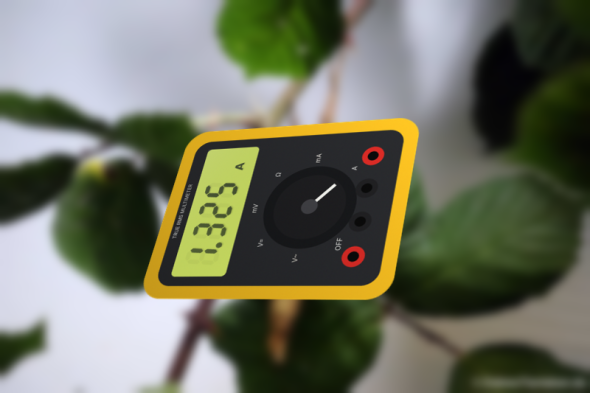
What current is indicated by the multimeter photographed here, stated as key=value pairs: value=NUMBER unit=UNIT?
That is value=1.325 unit=A
